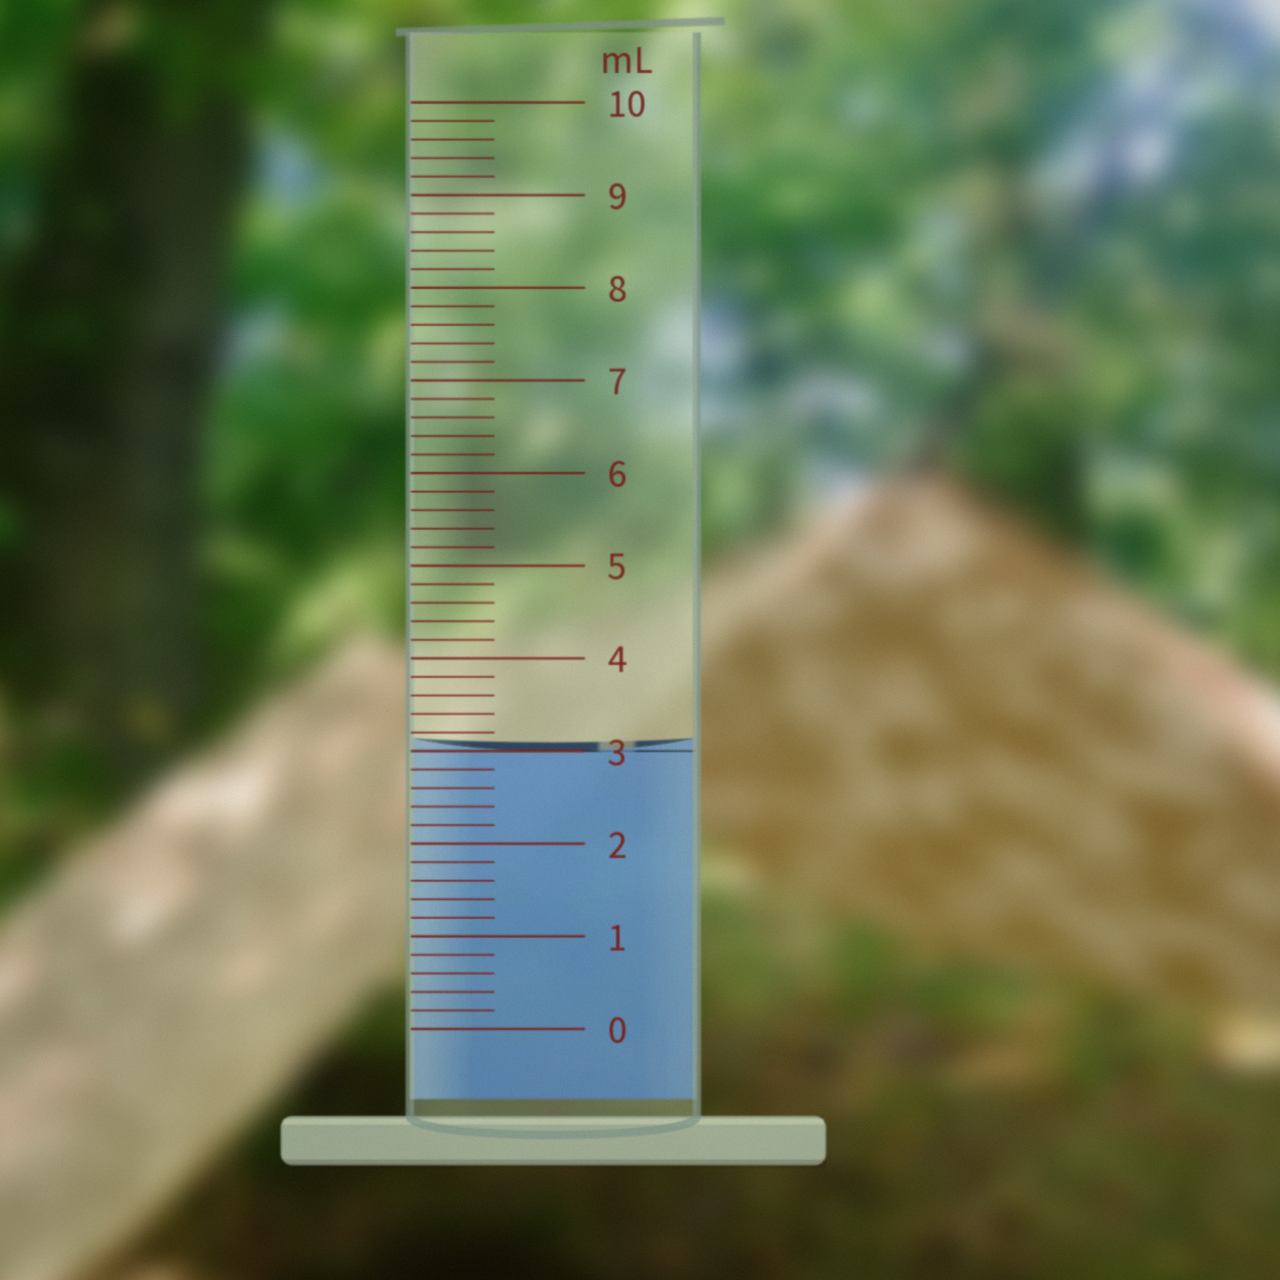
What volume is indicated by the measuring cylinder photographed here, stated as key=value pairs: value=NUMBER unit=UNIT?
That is value=3 unit=mL
